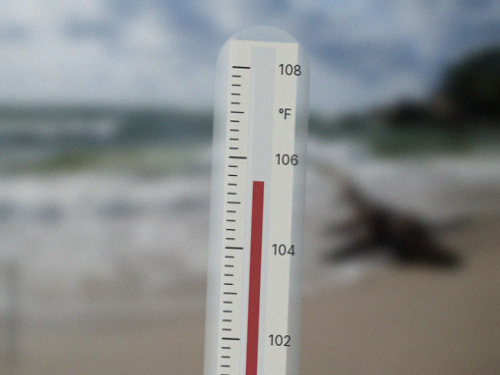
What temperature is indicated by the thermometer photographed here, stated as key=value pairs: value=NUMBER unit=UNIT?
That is value=105.5 unit=°F
